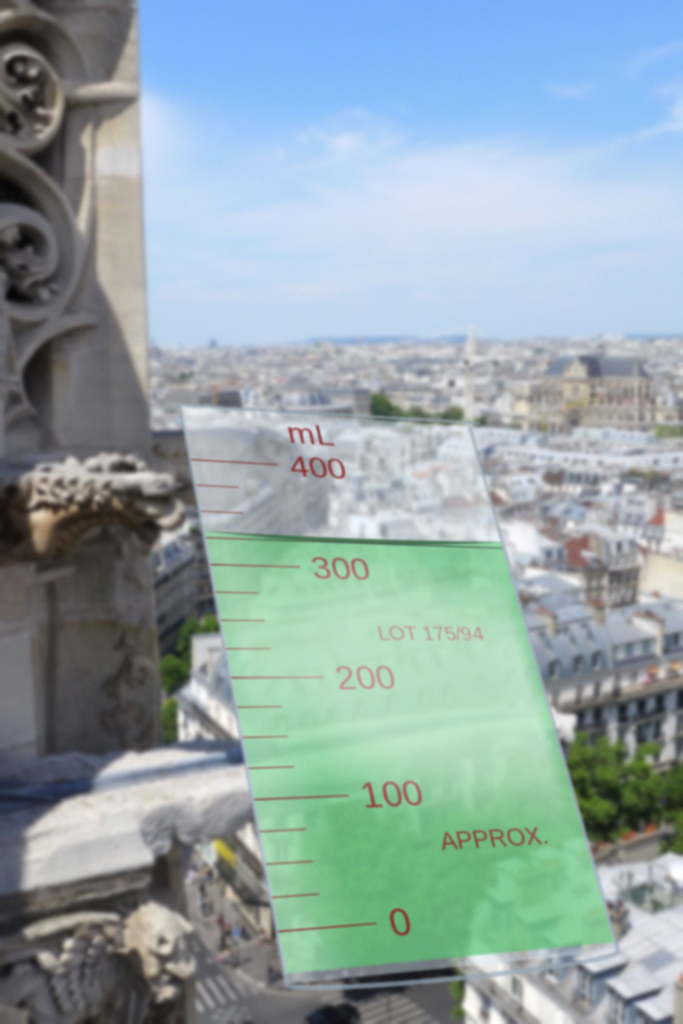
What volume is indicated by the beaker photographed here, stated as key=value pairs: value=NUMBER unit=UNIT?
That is value=325 unit=mL
